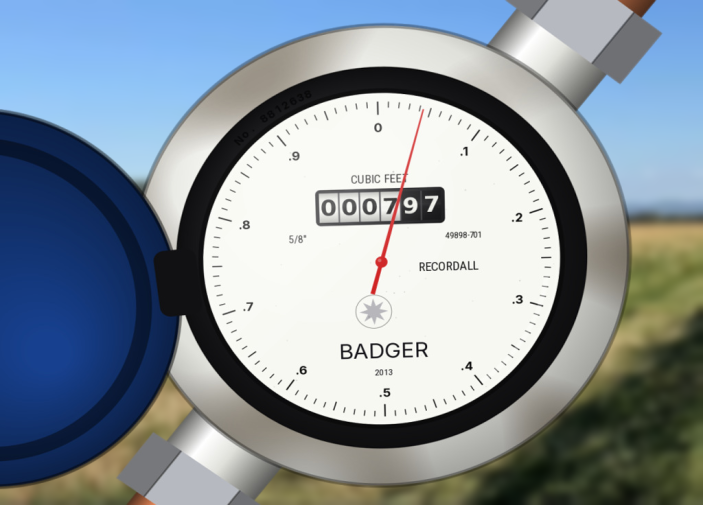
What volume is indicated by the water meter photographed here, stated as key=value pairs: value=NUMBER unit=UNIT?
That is value=797.04 unit=ft³
